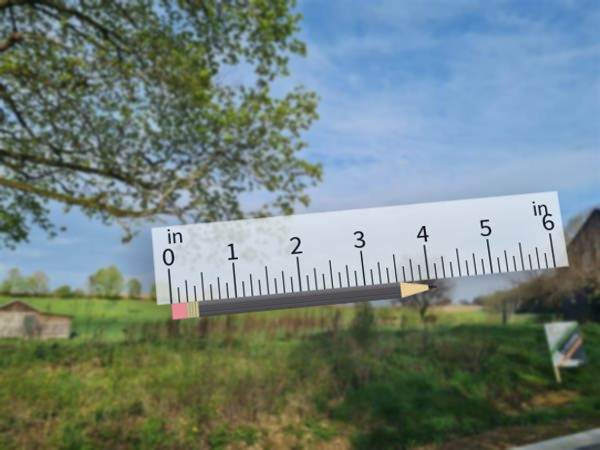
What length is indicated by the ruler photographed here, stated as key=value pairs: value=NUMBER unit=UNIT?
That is value=4.125 unit=in
